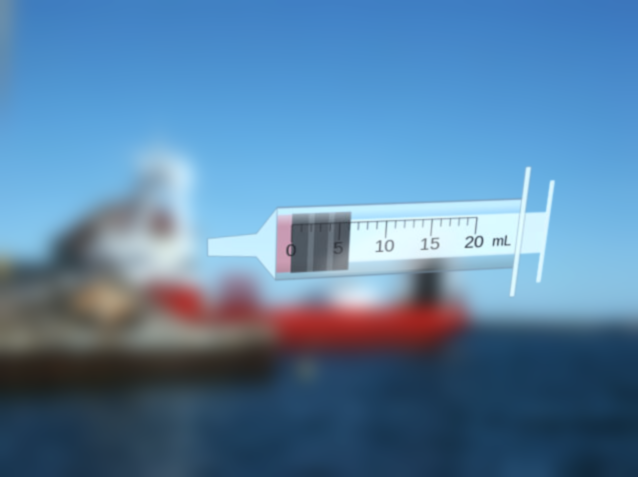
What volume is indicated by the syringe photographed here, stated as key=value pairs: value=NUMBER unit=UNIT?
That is value=0 unit=mL
